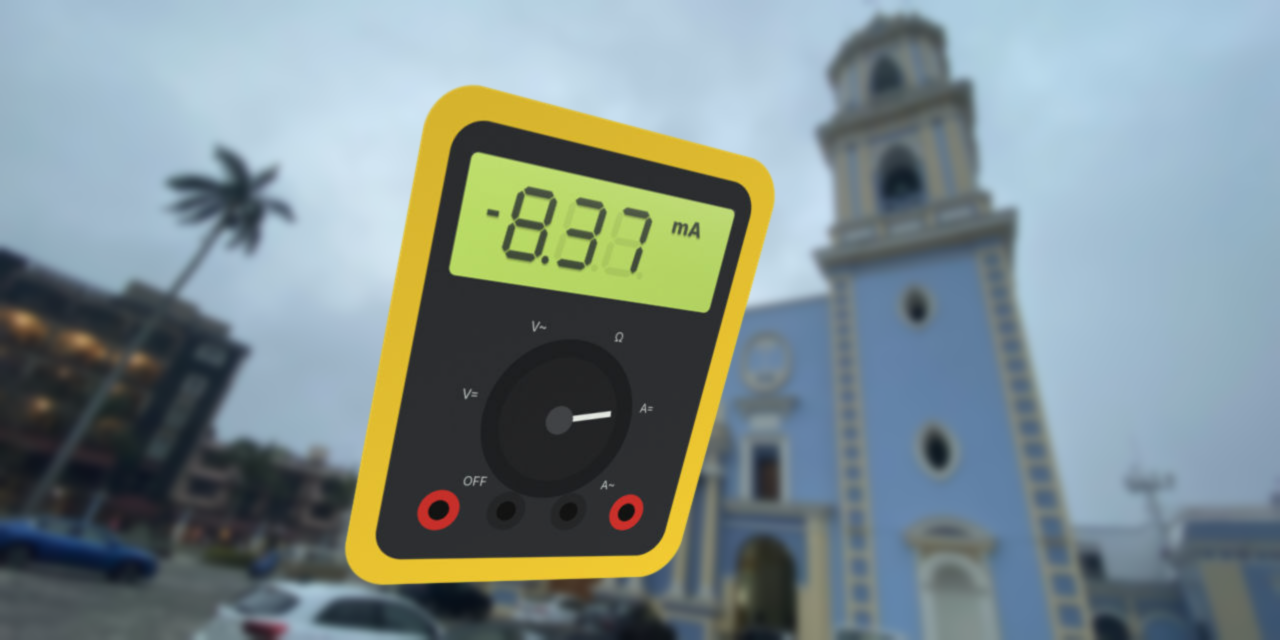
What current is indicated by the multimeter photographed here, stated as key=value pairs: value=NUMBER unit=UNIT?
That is value=-8.37 unit=mA
